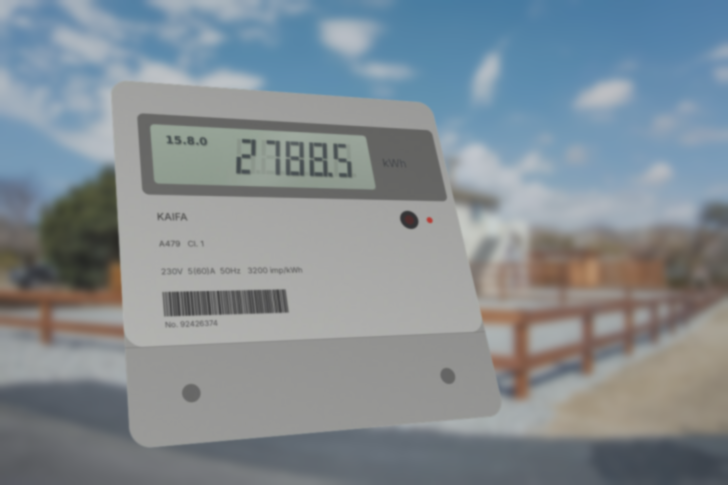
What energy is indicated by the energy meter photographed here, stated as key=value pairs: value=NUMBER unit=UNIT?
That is value=2788.5 unit=kWh
